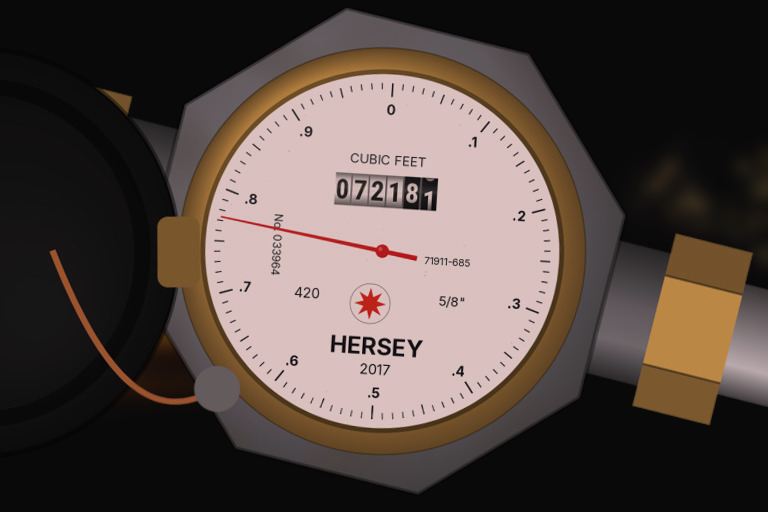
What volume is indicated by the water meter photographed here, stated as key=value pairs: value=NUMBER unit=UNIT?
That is value=72180.77 unit=ft³
